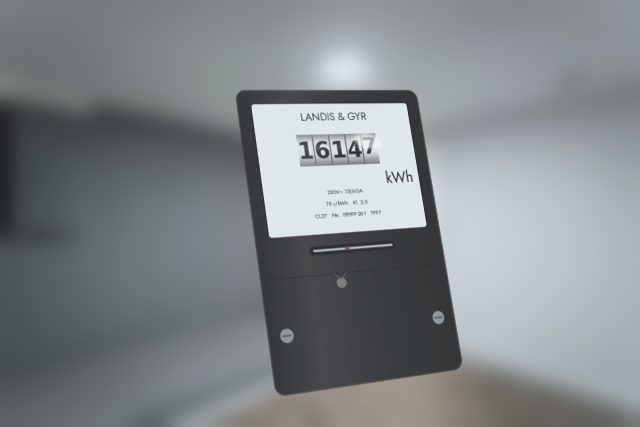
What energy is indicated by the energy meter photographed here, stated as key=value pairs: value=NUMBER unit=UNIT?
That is value=16147 unit=kWh
